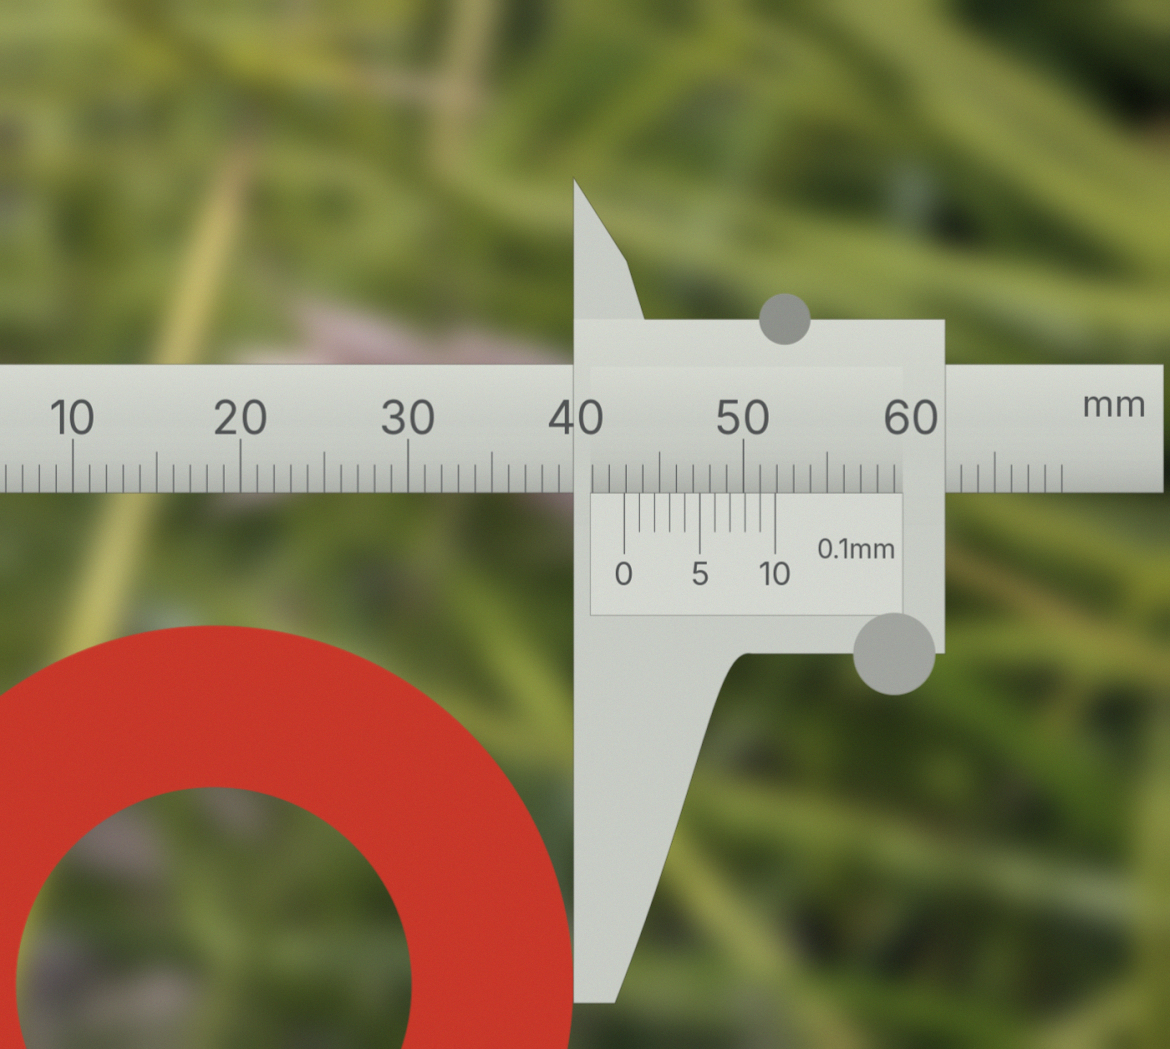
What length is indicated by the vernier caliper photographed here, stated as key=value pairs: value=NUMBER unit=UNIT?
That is value=42.9 unit=mm
